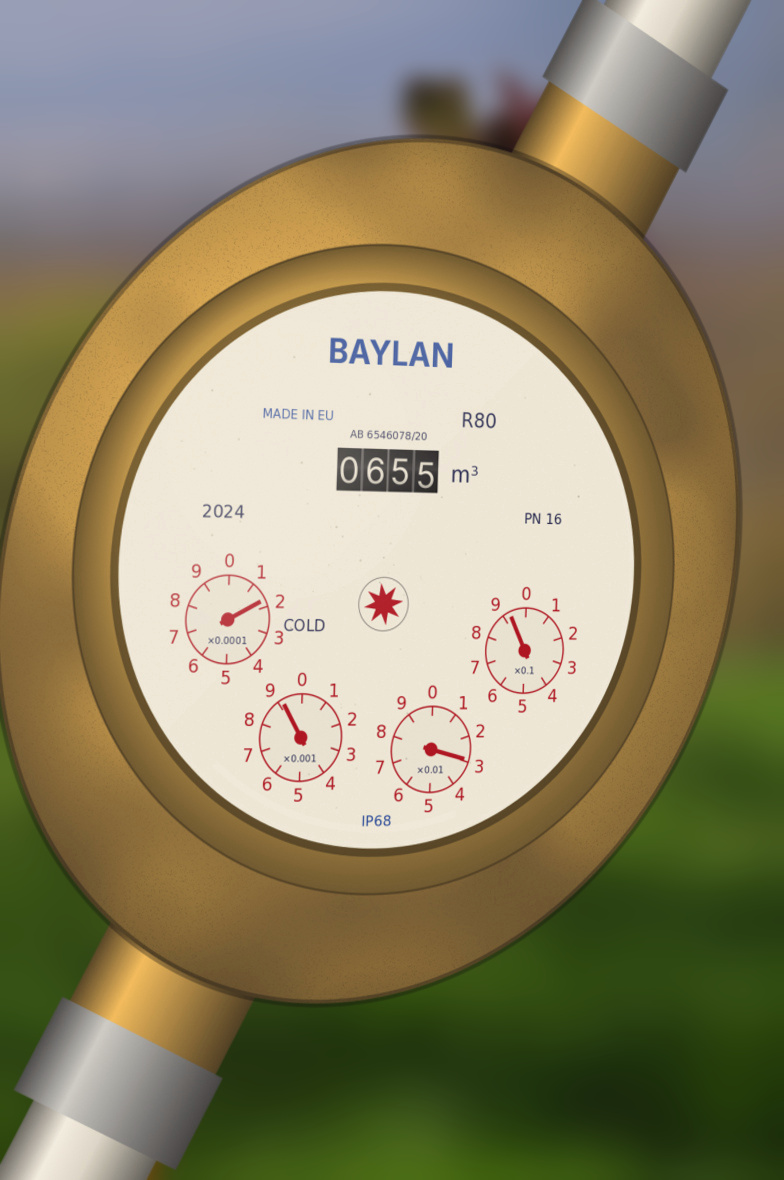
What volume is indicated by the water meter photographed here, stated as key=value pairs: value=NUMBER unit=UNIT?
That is value=654.9291 unit=m³
